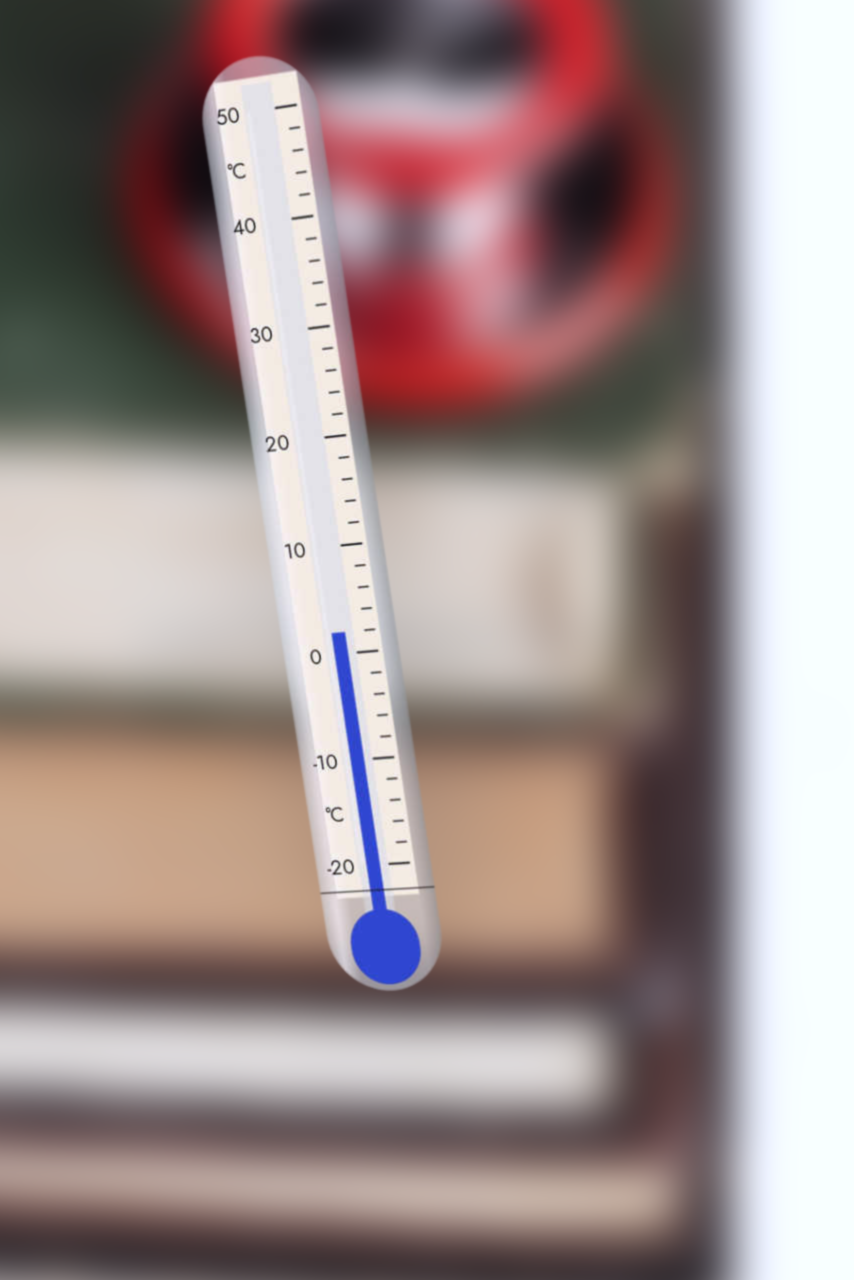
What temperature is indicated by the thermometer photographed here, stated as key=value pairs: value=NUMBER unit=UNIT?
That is value=2 unit=°C
